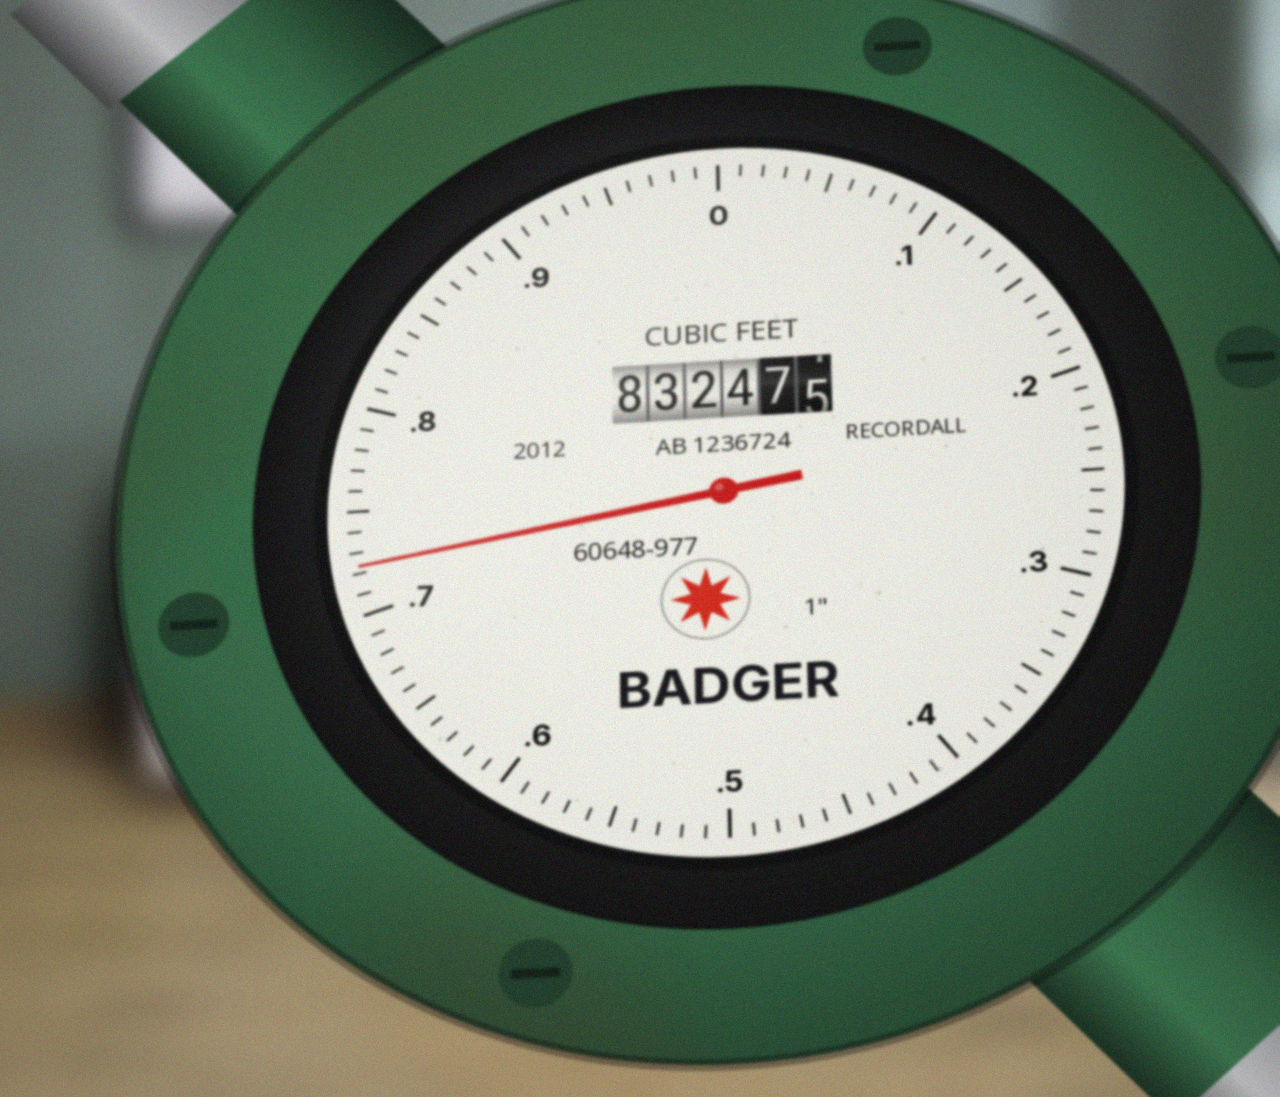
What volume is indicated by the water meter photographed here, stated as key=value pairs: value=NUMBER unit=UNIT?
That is value=832474.72 unit=ft³
